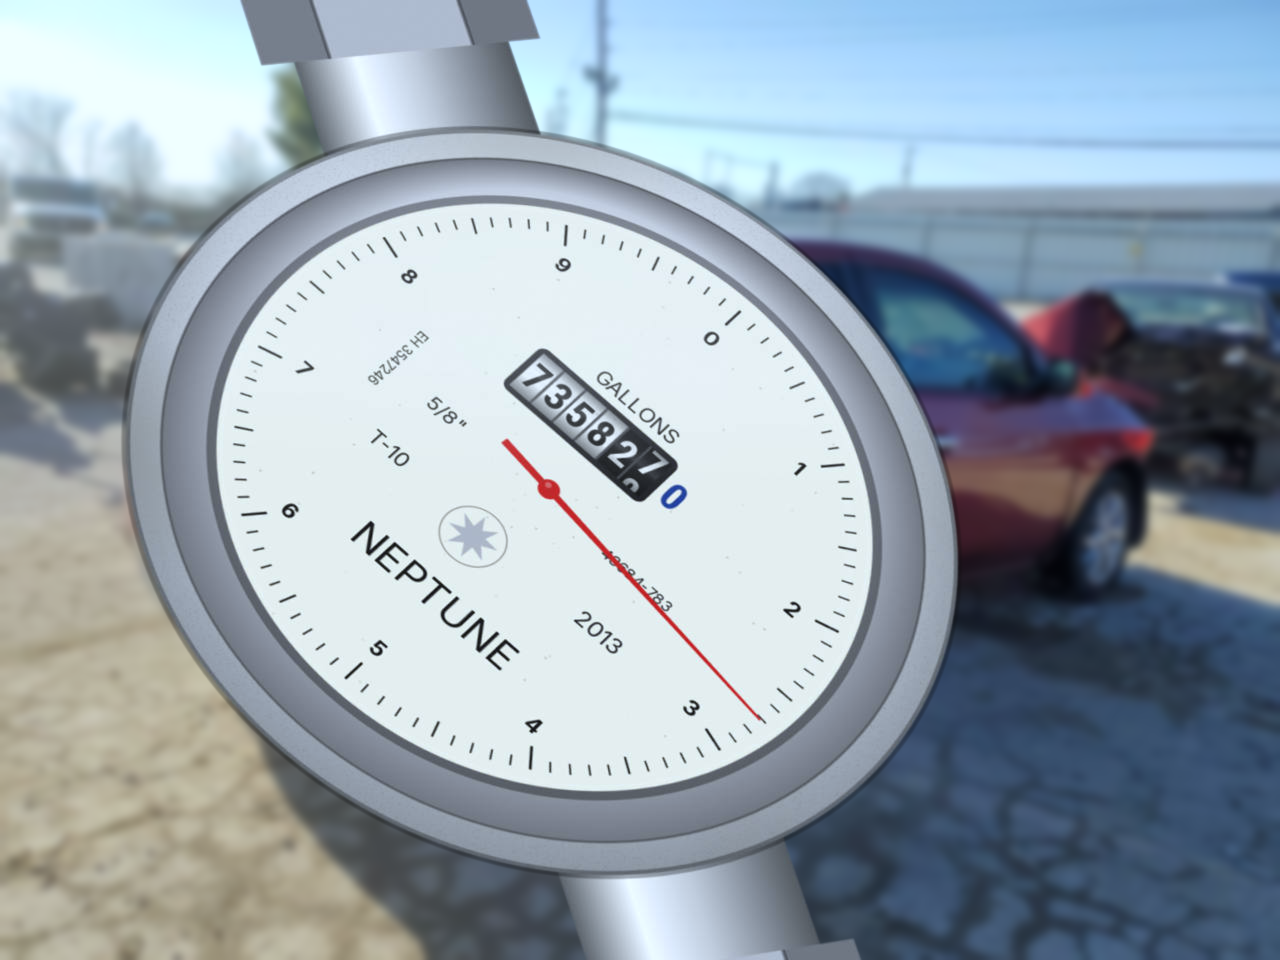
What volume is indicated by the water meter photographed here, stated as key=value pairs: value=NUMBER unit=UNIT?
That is value=7358272.7 unit=gal
